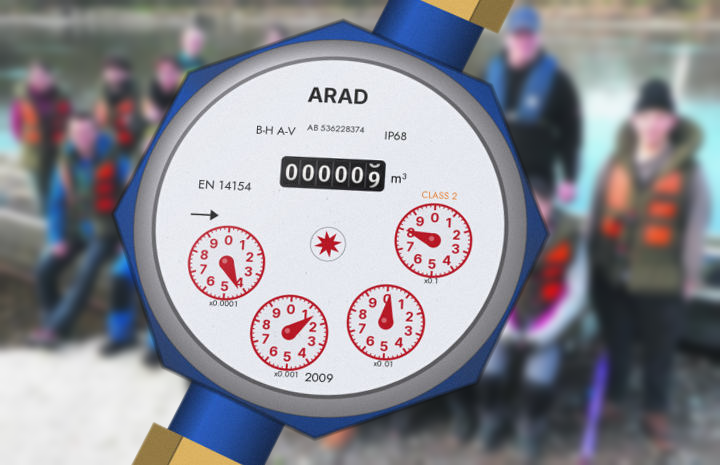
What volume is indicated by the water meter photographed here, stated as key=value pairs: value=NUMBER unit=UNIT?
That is value=8.8014 unit=m³
